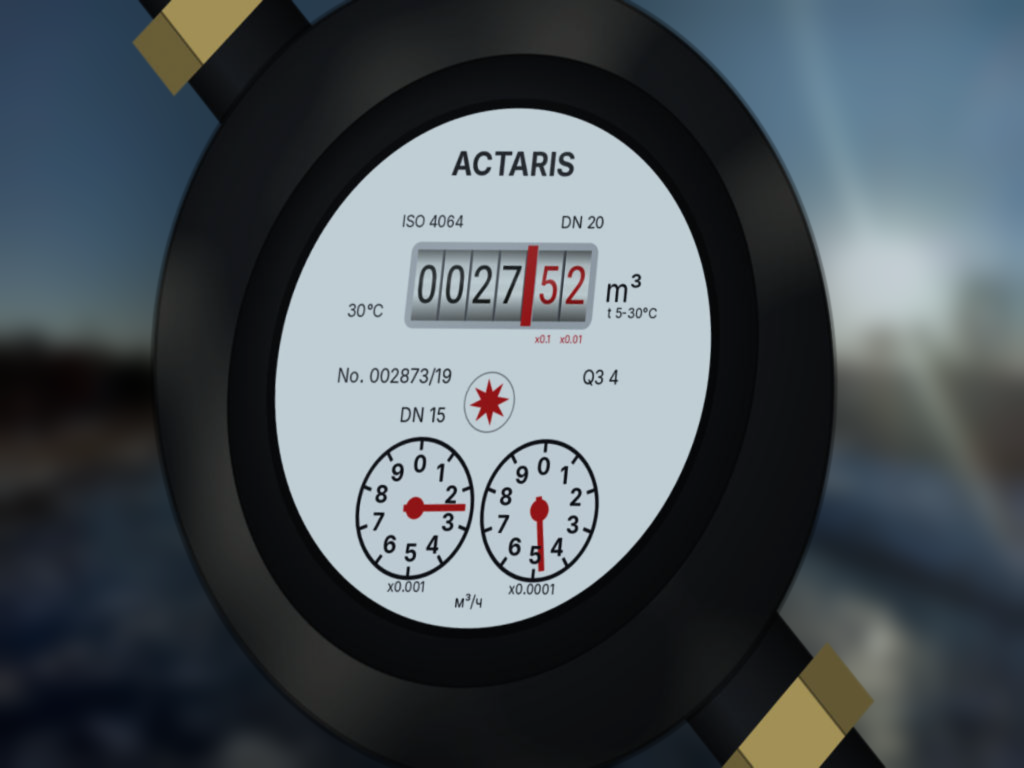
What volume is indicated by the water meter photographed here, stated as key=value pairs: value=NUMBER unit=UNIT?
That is value=27.5224 unit=m³
